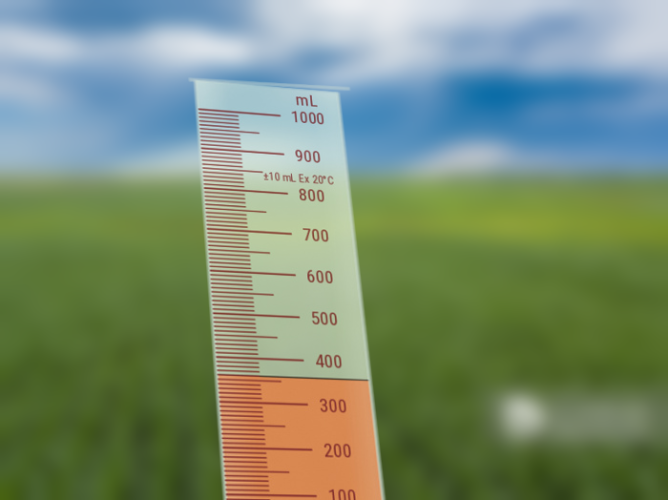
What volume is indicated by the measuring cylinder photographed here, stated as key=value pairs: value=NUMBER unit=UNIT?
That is value=360 unit=mL
